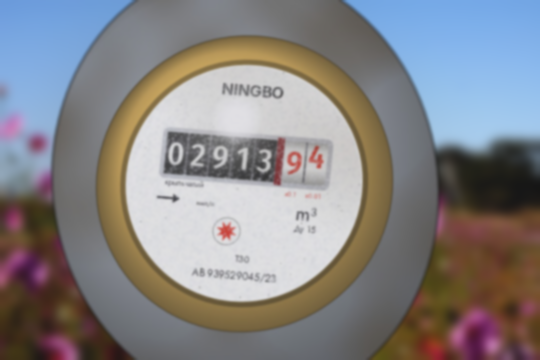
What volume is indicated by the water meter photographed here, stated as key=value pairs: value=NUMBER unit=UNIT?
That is value=2913.94 unit=m³
